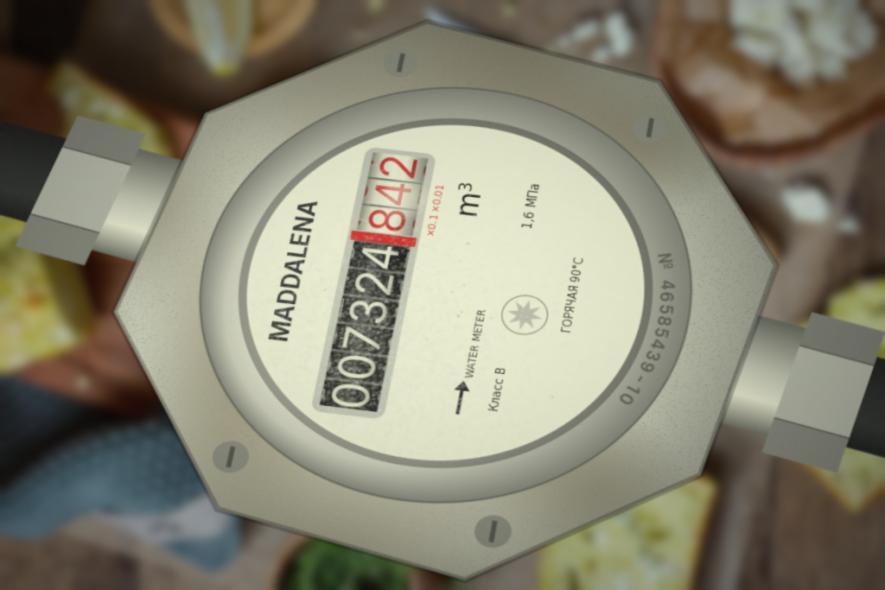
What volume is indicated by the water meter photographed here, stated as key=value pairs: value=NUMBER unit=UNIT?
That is value=7324.842 unit=m³
